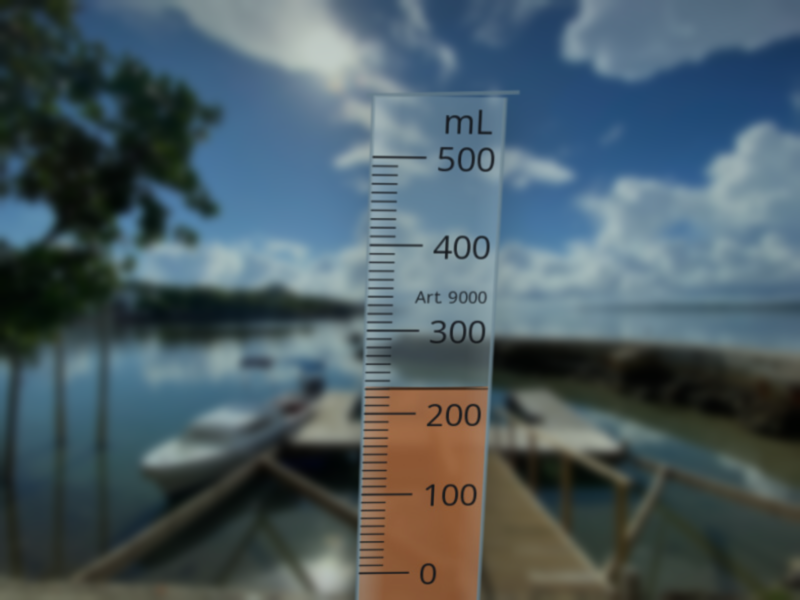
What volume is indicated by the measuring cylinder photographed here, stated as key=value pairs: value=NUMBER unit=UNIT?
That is value=230 unit=mL
